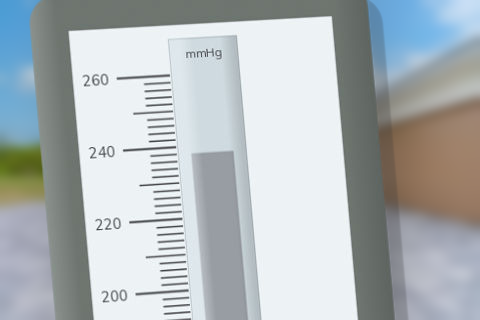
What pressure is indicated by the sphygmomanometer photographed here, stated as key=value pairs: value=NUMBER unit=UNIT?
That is value=238 unit=mmHg
